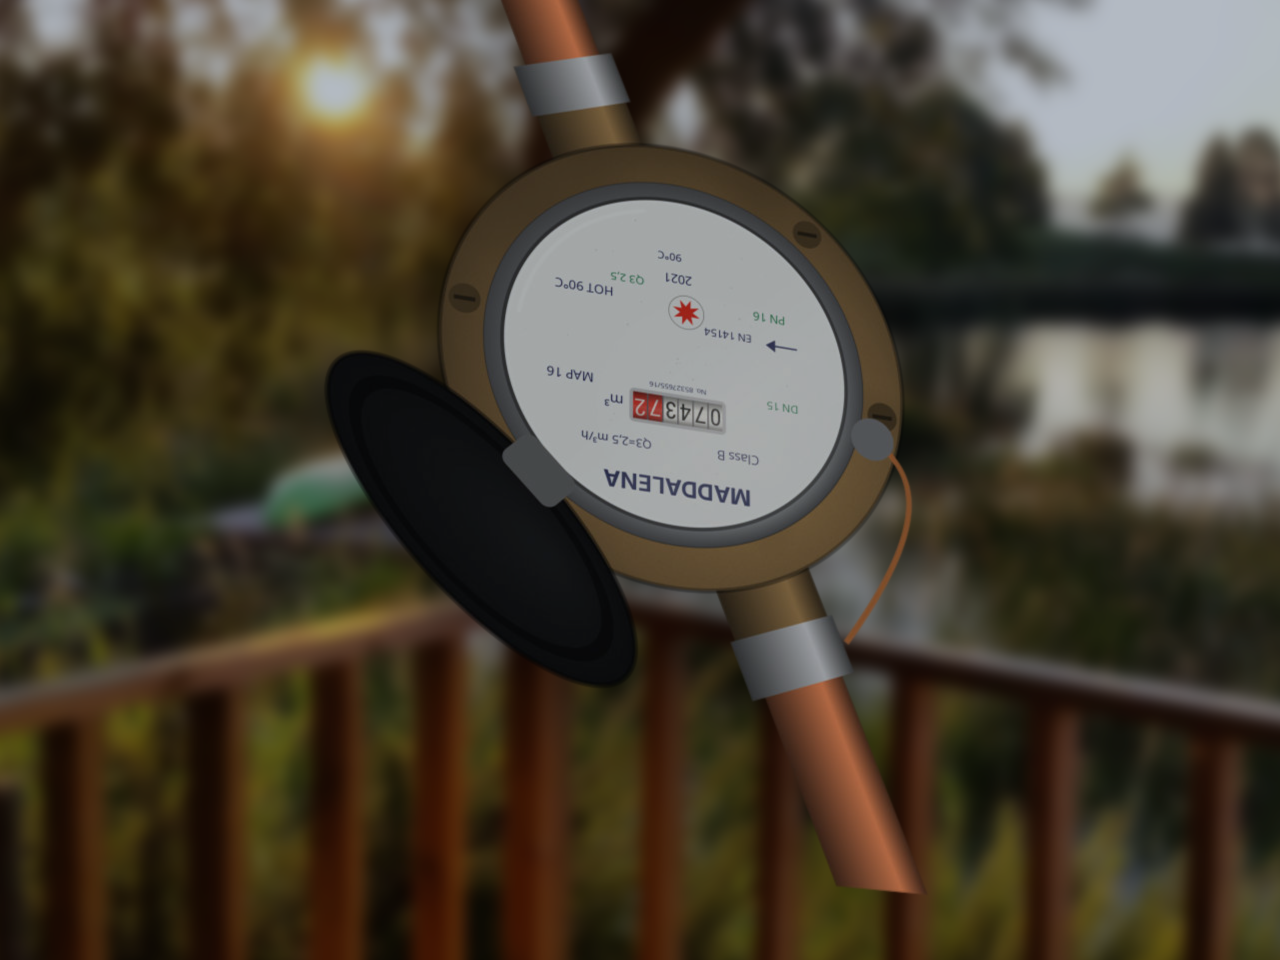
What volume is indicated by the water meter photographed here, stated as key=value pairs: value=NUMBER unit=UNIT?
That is value=743.72 unit=m³
